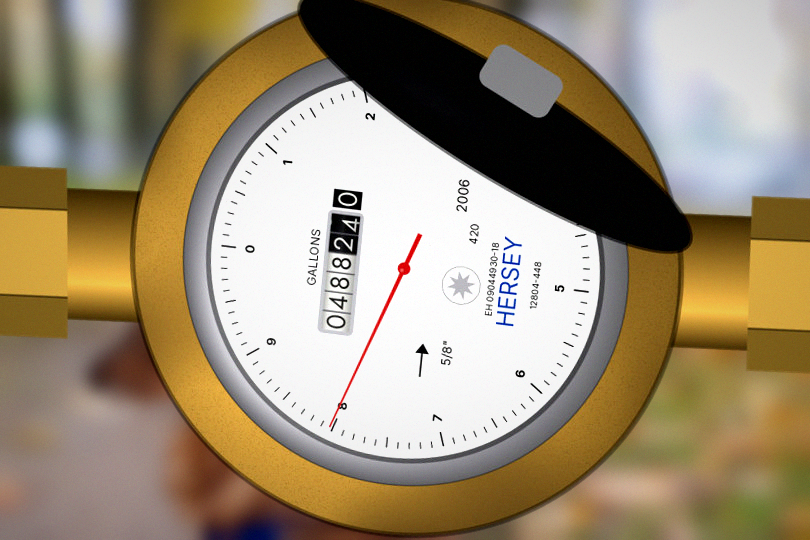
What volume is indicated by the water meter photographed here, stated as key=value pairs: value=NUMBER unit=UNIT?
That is value=488238.0 unit=gal
